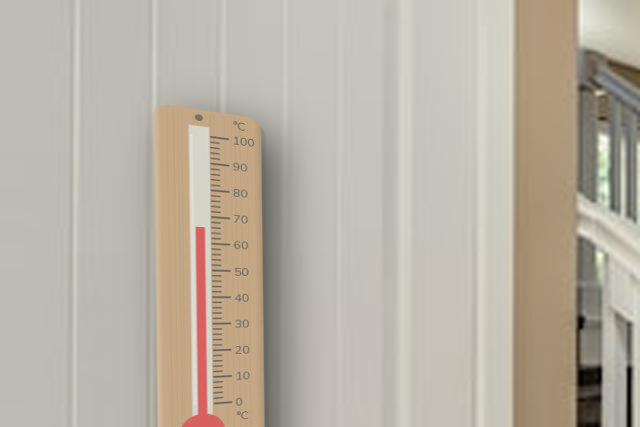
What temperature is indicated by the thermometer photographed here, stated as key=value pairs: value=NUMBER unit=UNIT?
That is value=66 unit=°C
